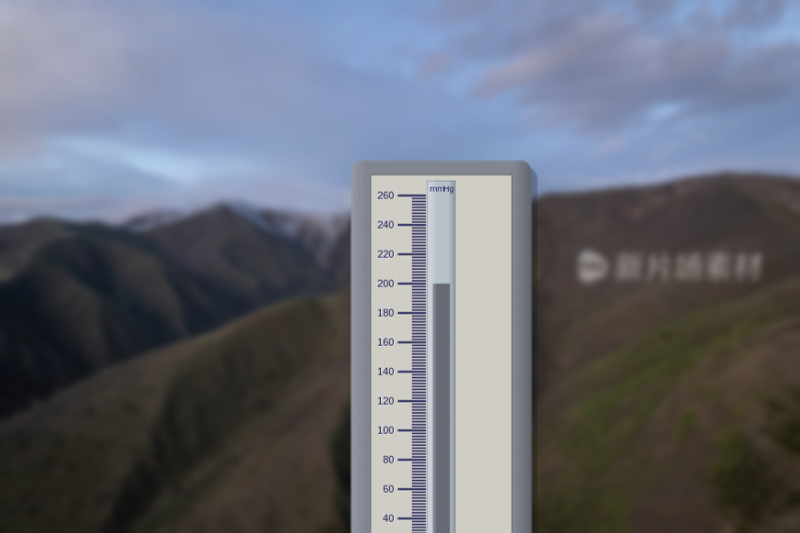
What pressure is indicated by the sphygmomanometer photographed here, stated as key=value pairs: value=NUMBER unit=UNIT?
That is value=200 unit=mmHg
